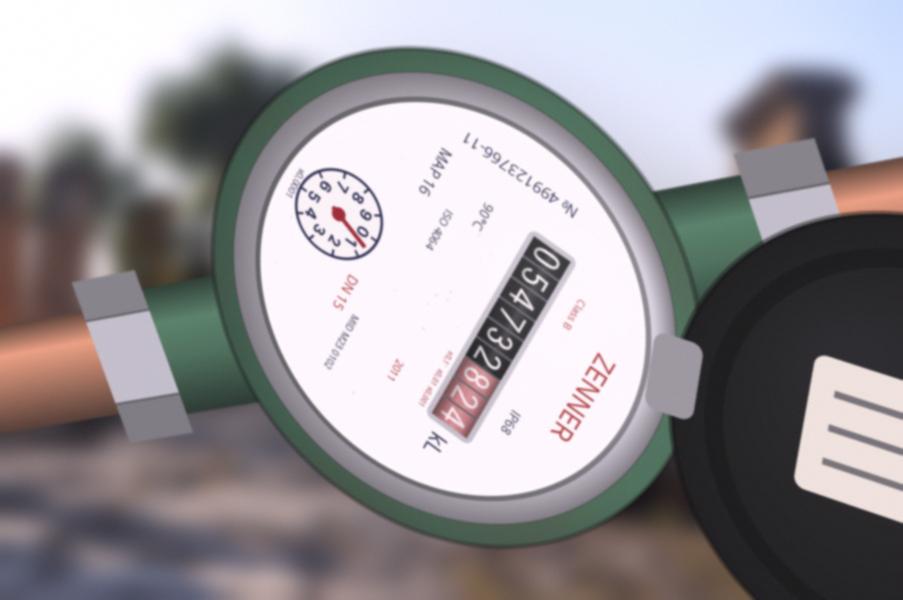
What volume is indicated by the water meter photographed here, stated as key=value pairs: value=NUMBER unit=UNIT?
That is value=54732.8240 unit=kL
